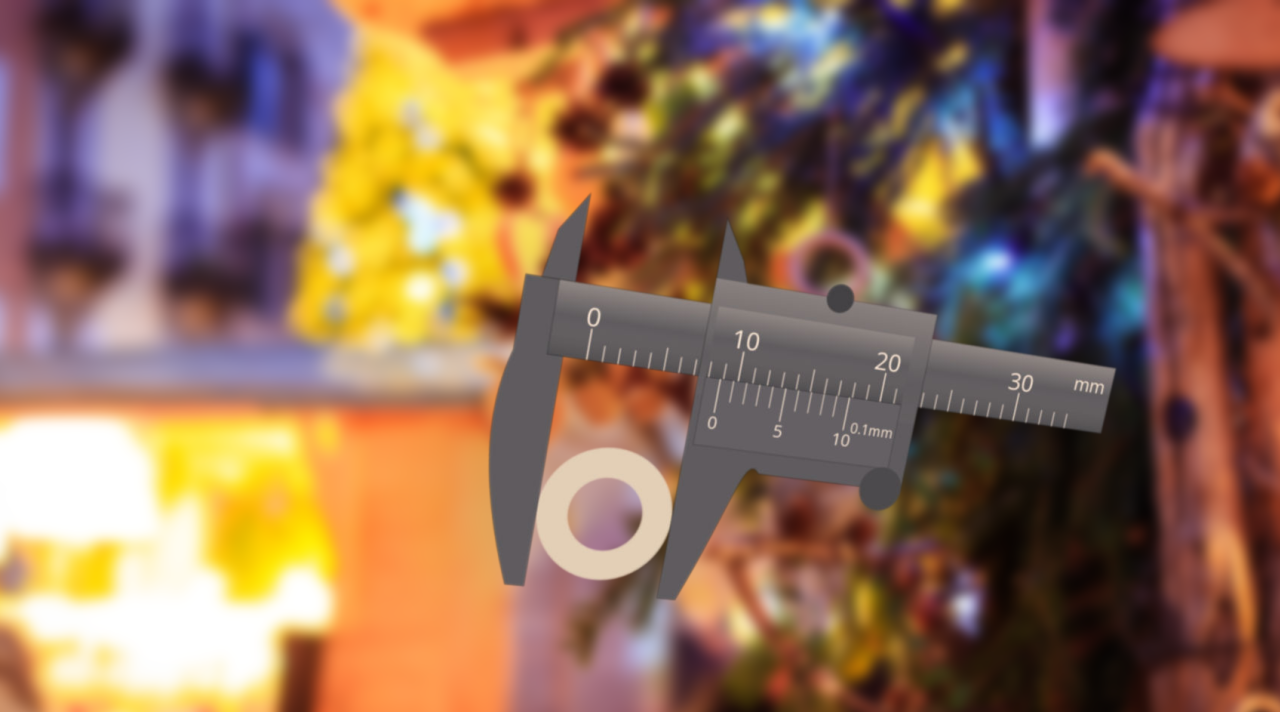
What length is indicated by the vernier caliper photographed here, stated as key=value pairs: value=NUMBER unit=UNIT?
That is value=8.8 unit=mm
